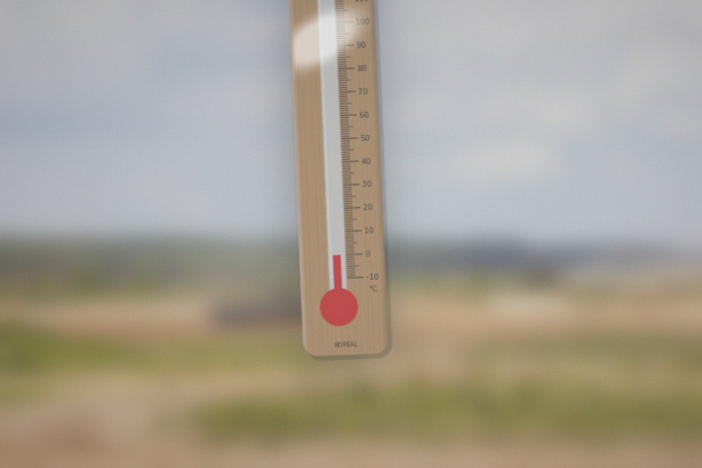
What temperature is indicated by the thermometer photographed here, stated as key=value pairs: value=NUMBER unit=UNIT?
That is value=0 unit=°C
